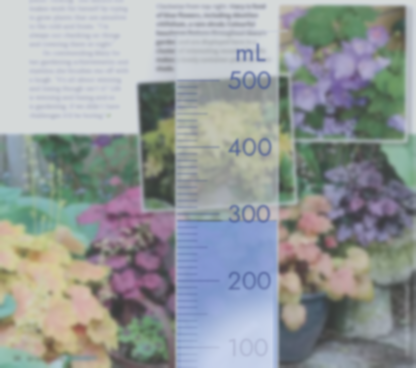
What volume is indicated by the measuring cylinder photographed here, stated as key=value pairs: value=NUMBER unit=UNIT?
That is value=290 unit=mL
